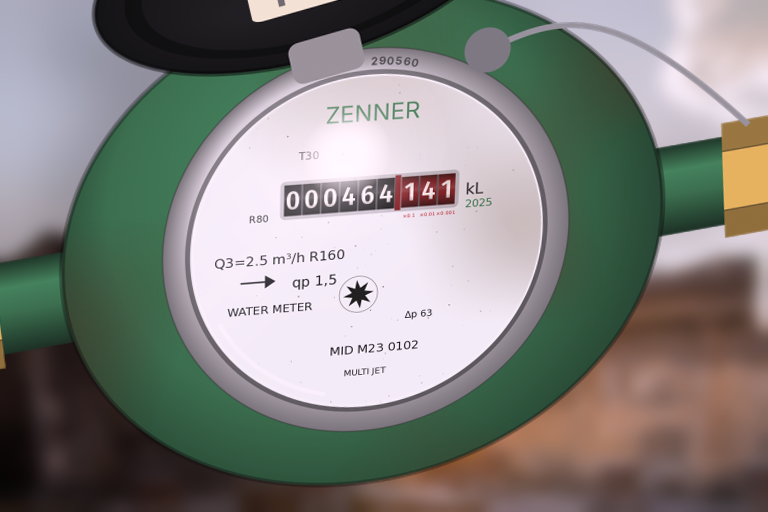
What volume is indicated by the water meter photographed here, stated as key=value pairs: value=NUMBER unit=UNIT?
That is value=464.141 unit=kL
